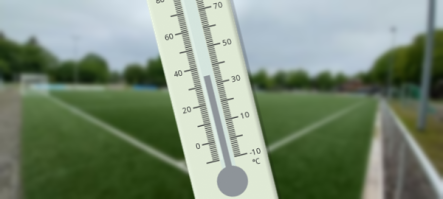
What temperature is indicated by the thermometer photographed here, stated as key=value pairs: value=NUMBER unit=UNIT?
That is value=35 unit=°C
